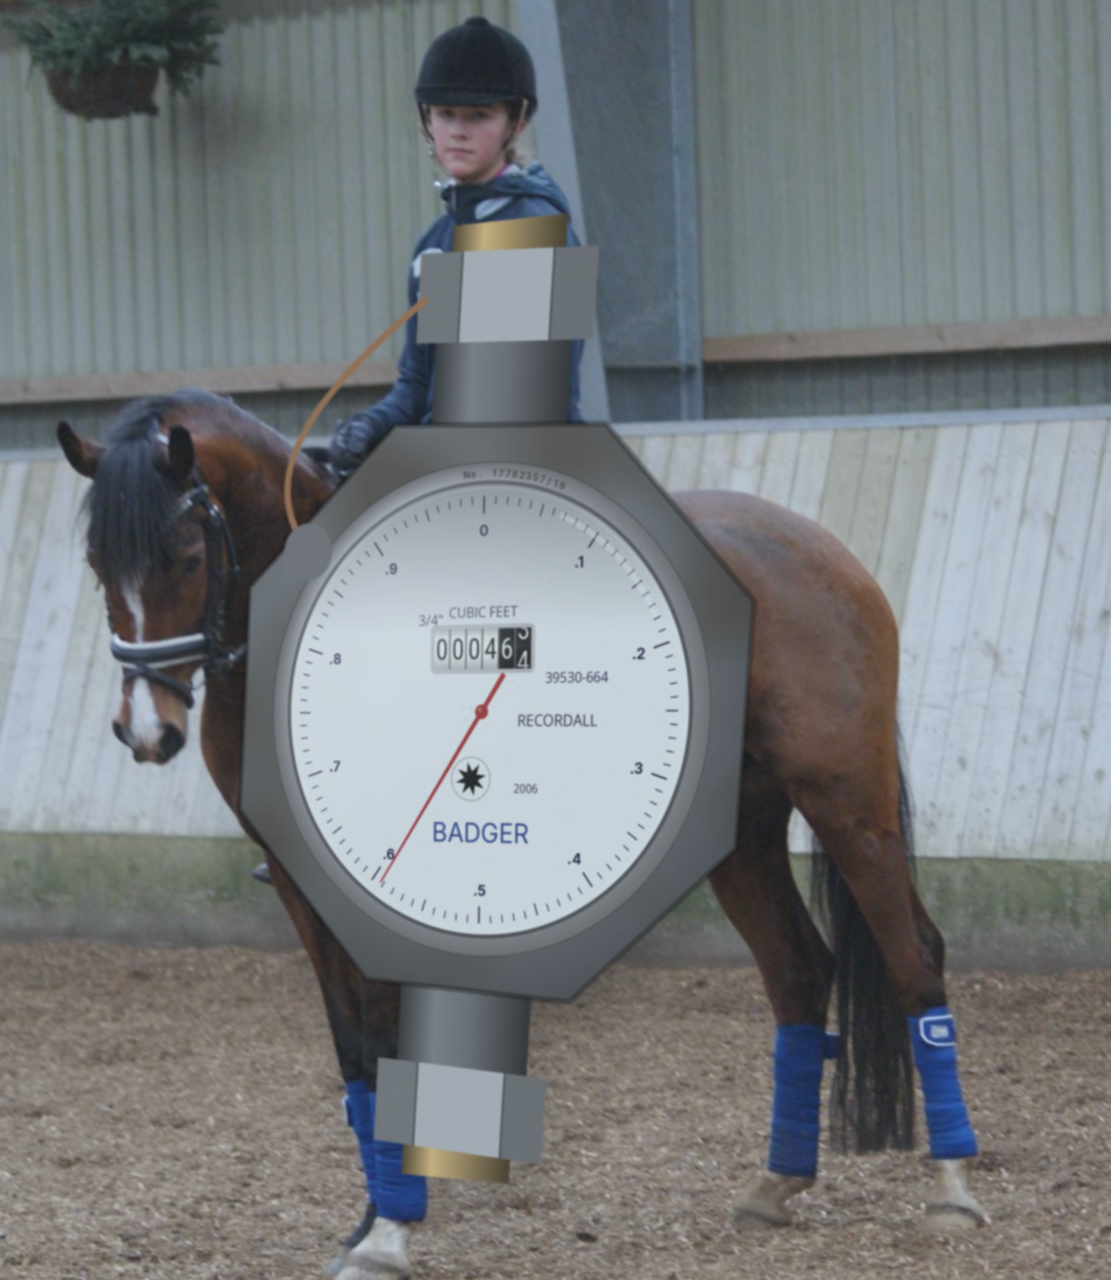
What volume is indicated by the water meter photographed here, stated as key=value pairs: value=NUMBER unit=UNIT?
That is value=463.59 unit=ft³
